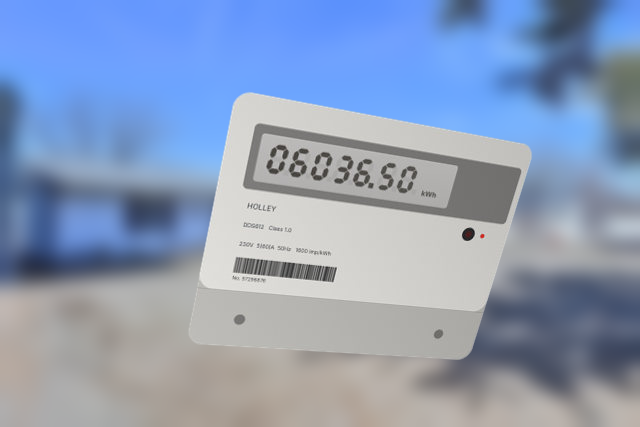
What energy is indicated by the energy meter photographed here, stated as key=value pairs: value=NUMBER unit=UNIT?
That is value=6036.50 unit=kWh
